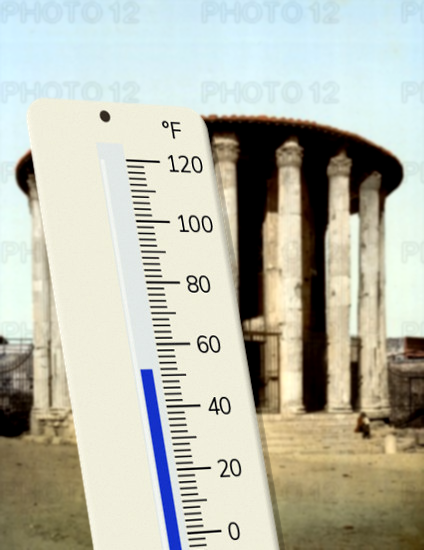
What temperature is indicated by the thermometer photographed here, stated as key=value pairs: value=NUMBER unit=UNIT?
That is value=52 unit=°F
